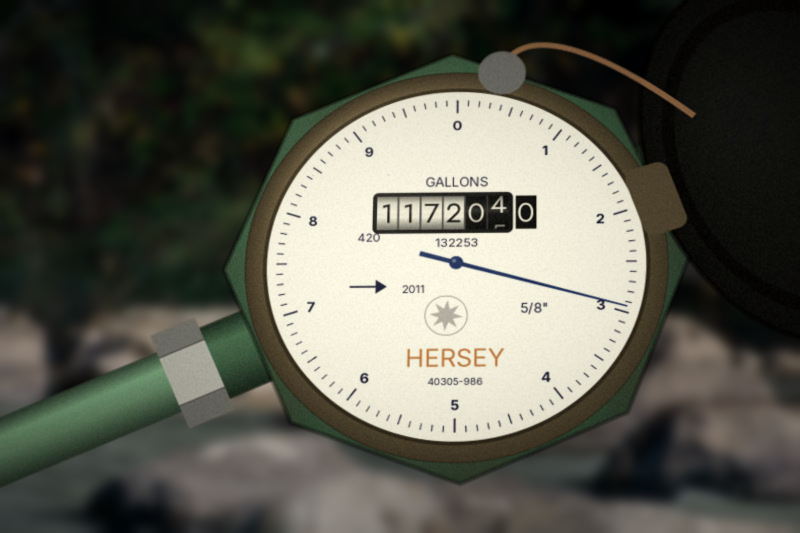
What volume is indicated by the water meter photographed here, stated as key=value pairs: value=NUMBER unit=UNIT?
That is value=1172042.9 unit=gal
